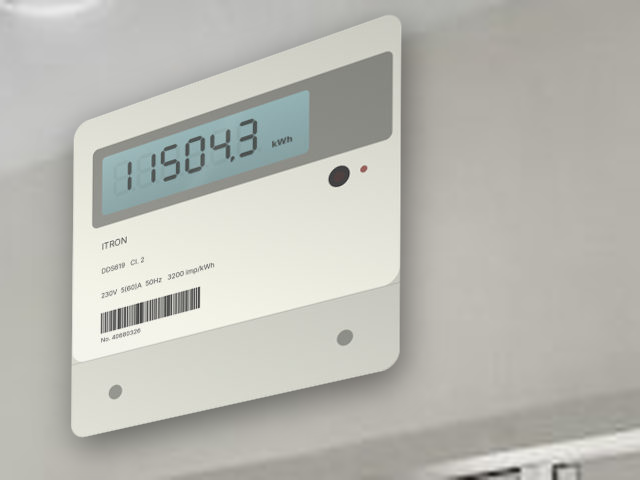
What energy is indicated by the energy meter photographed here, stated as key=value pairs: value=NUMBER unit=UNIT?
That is value=11504.3 unit=kWh
